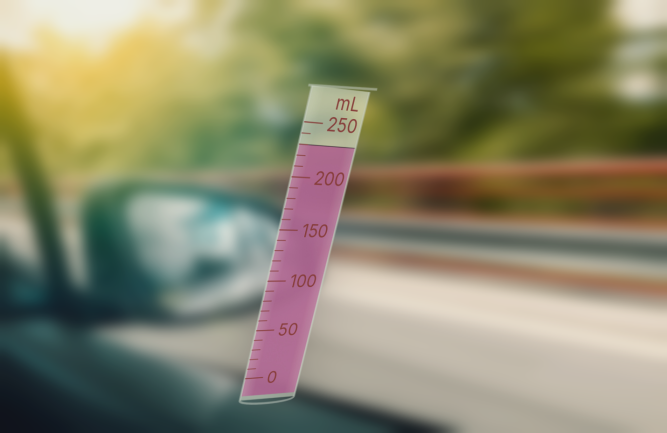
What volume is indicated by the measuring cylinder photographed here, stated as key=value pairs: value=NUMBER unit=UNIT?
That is value=230 unit=mL
